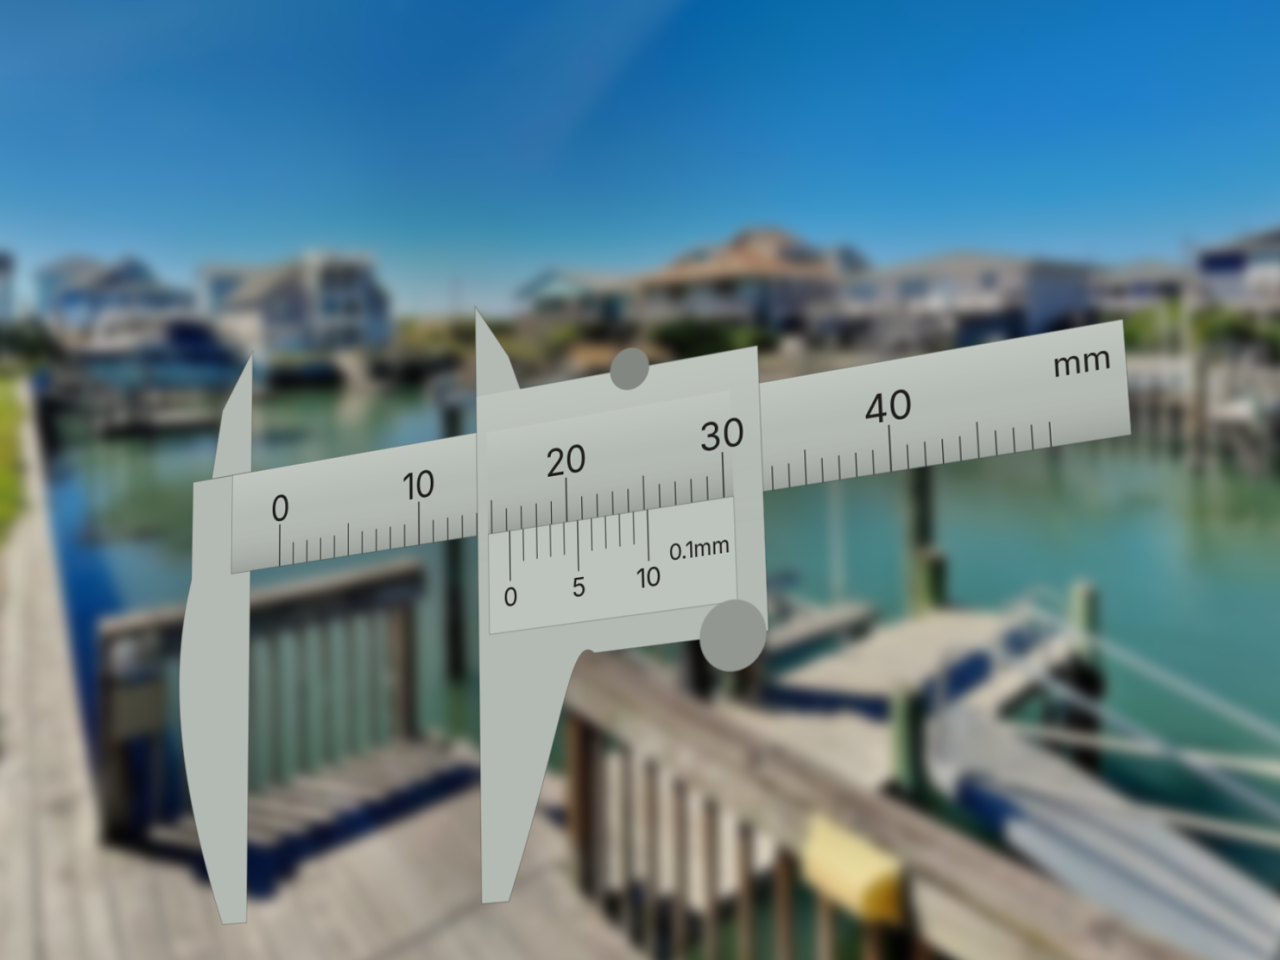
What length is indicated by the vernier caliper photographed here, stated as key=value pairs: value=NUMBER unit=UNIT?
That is value=16.2 unit=mm
